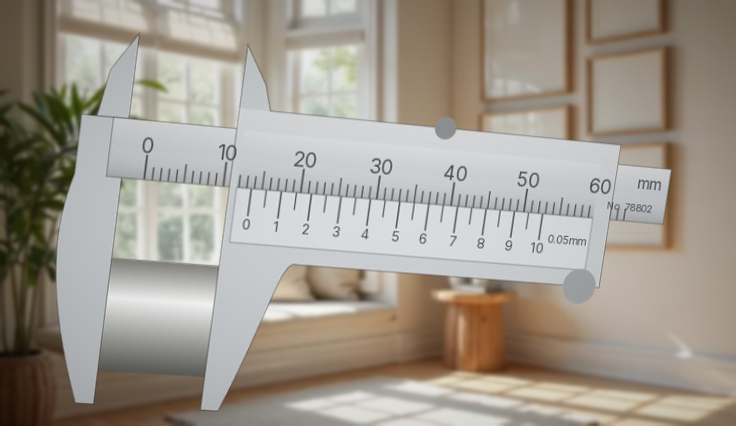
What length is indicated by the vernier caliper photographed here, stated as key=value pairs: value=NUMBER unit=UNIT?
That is value=13.6 unit=mm
